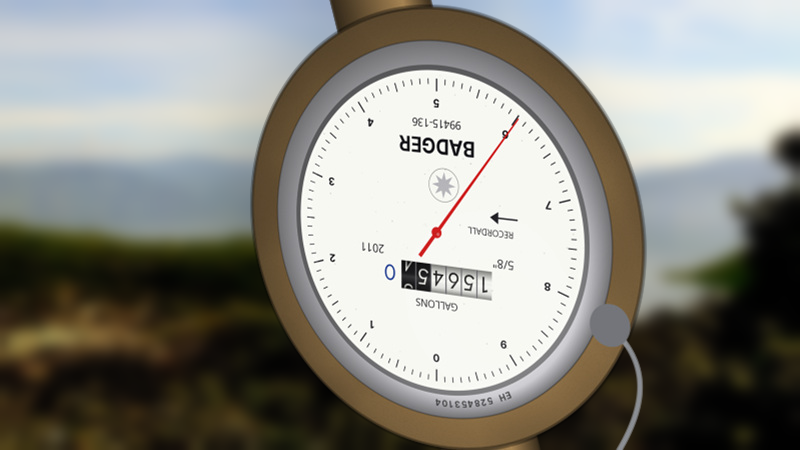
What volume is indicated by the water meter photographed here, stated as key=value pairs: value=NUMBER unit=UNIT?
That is value=1564536.0 unit=gal
